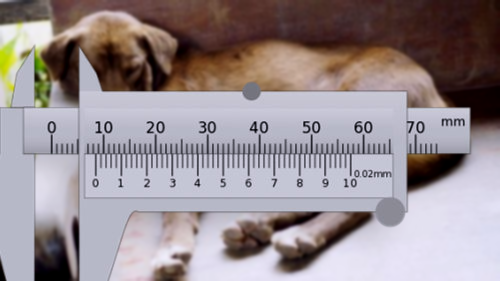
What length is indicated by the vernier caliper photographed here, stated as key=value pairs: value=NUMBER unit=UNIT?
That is value=8.5 unit=mm
